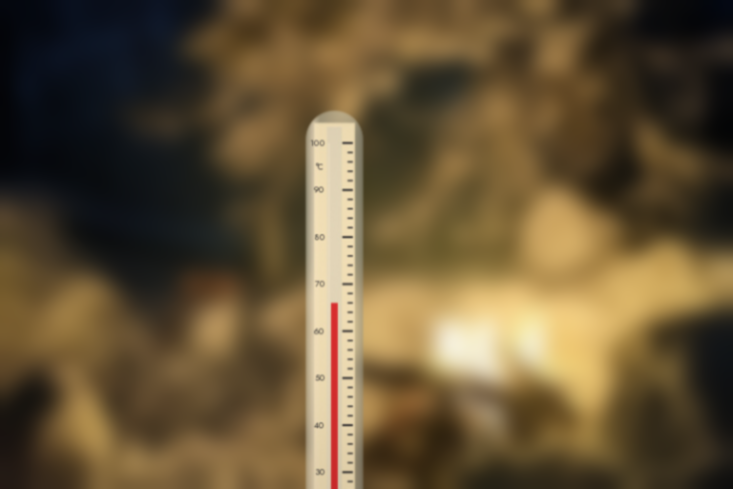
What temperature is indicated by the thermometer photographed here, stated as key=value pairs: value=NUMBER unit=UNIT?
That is value=66 unit=°C
